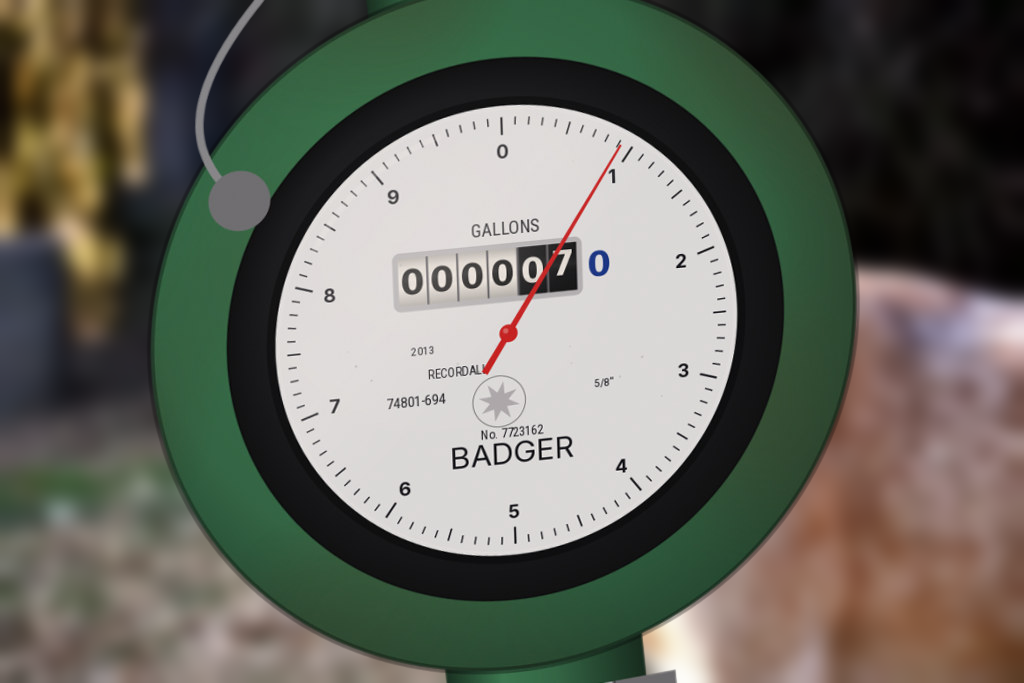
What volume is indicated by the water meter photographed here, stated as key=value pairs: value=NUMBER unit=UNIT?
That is value=70.9 unit=gal
